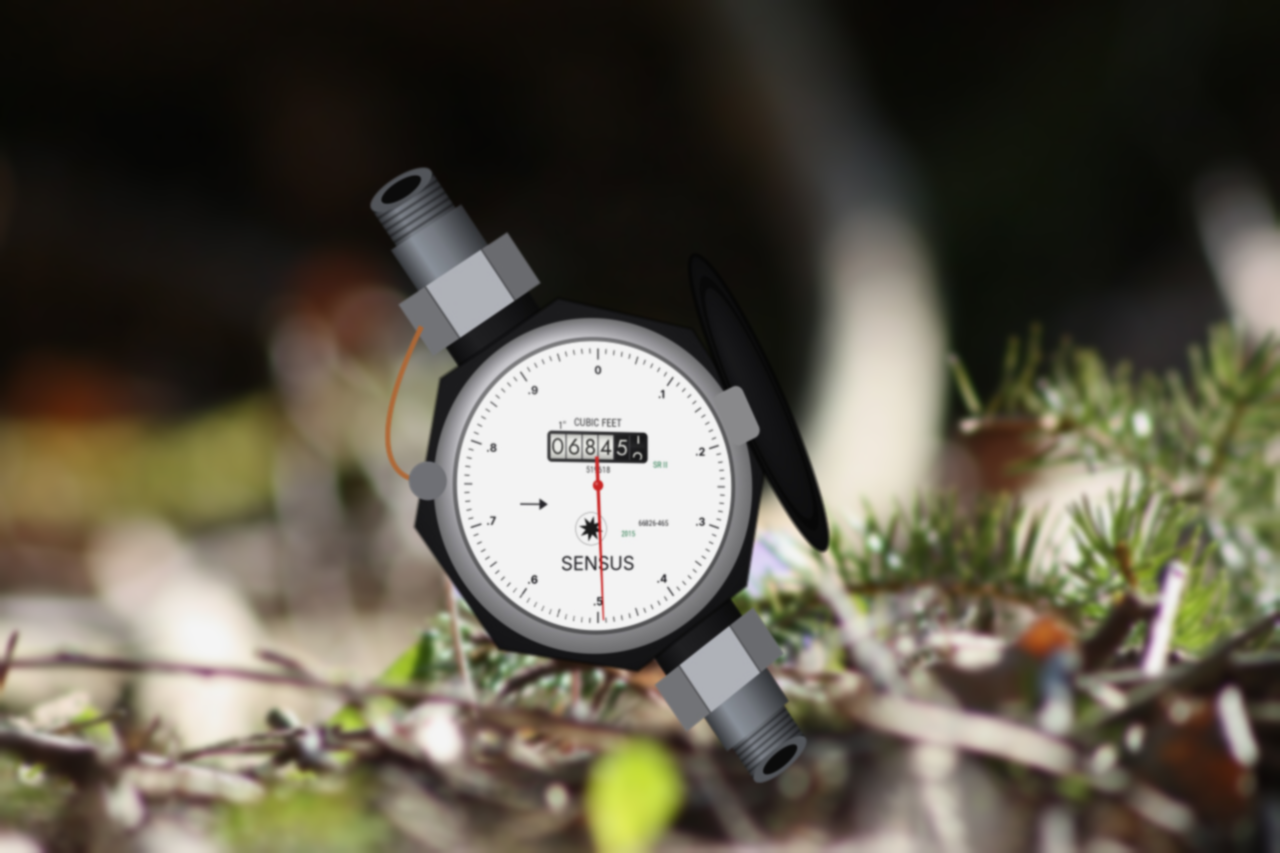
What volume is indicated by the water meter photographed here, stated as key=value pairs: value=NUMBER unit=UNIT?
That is value=68451.49 unit=ft³
